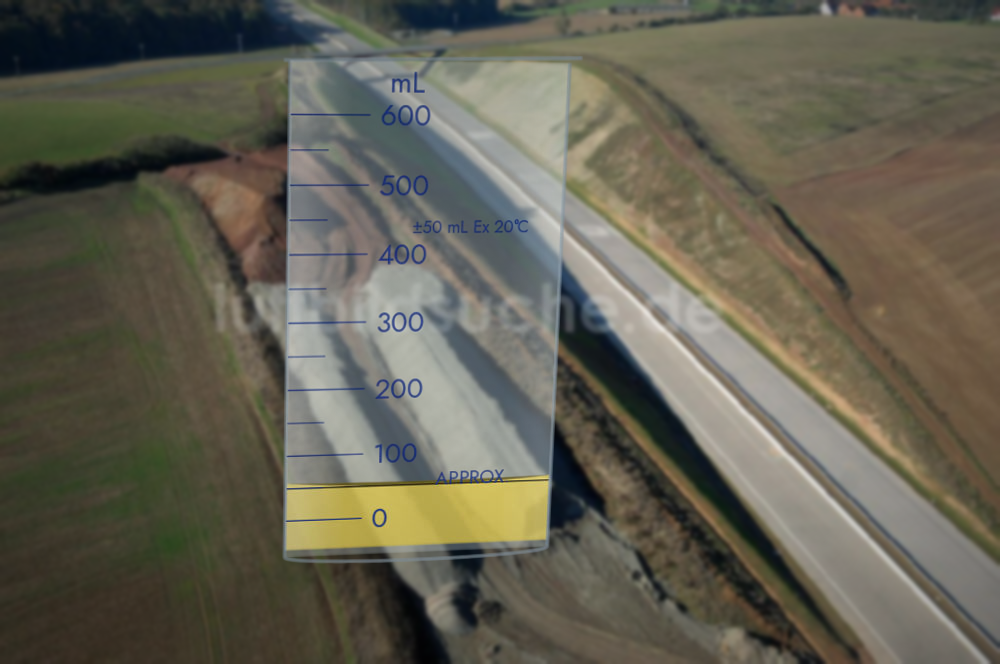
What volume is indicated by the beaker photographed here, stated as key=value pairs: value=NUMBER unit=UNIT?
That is value=50 unit=mL
